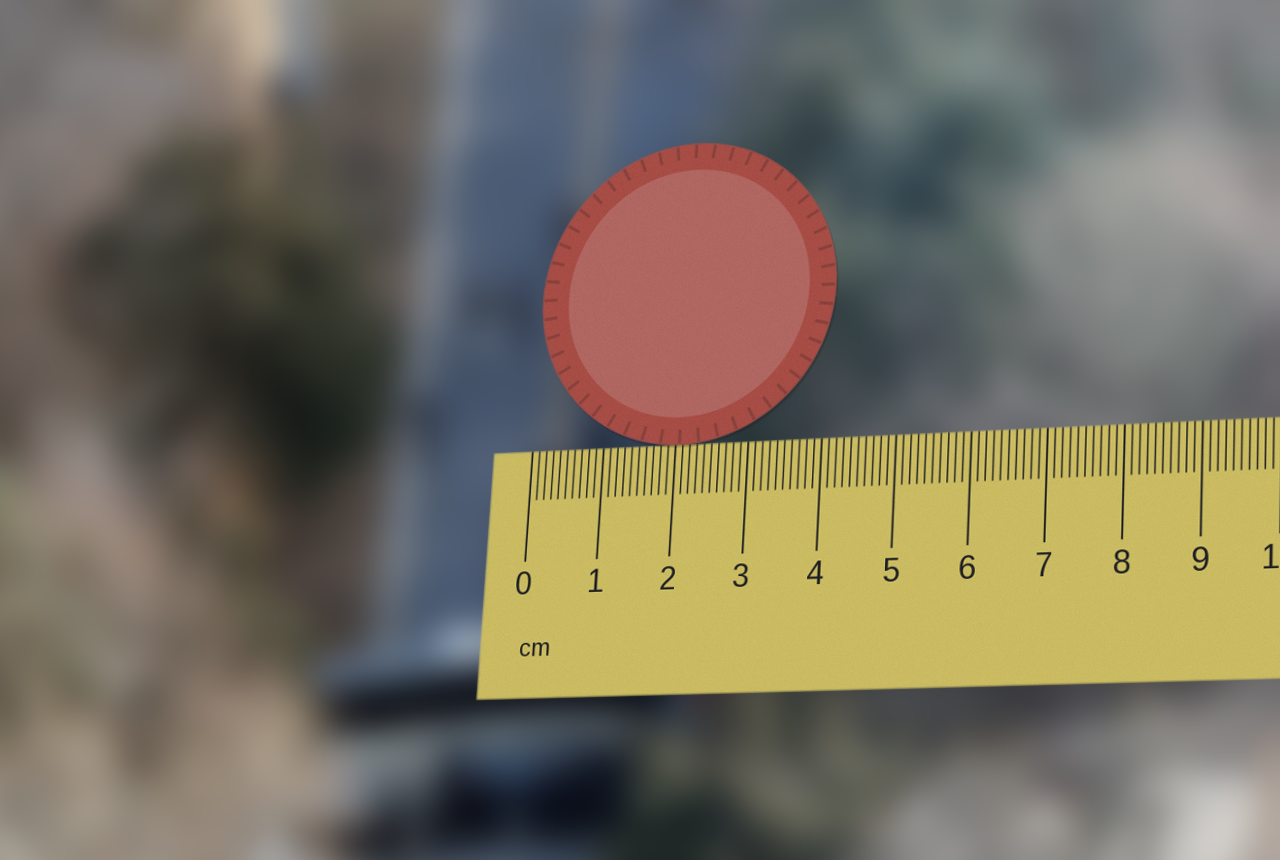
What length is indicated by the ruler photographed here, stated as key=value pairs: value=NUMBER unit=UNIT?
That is value=4.1 unit=cm
